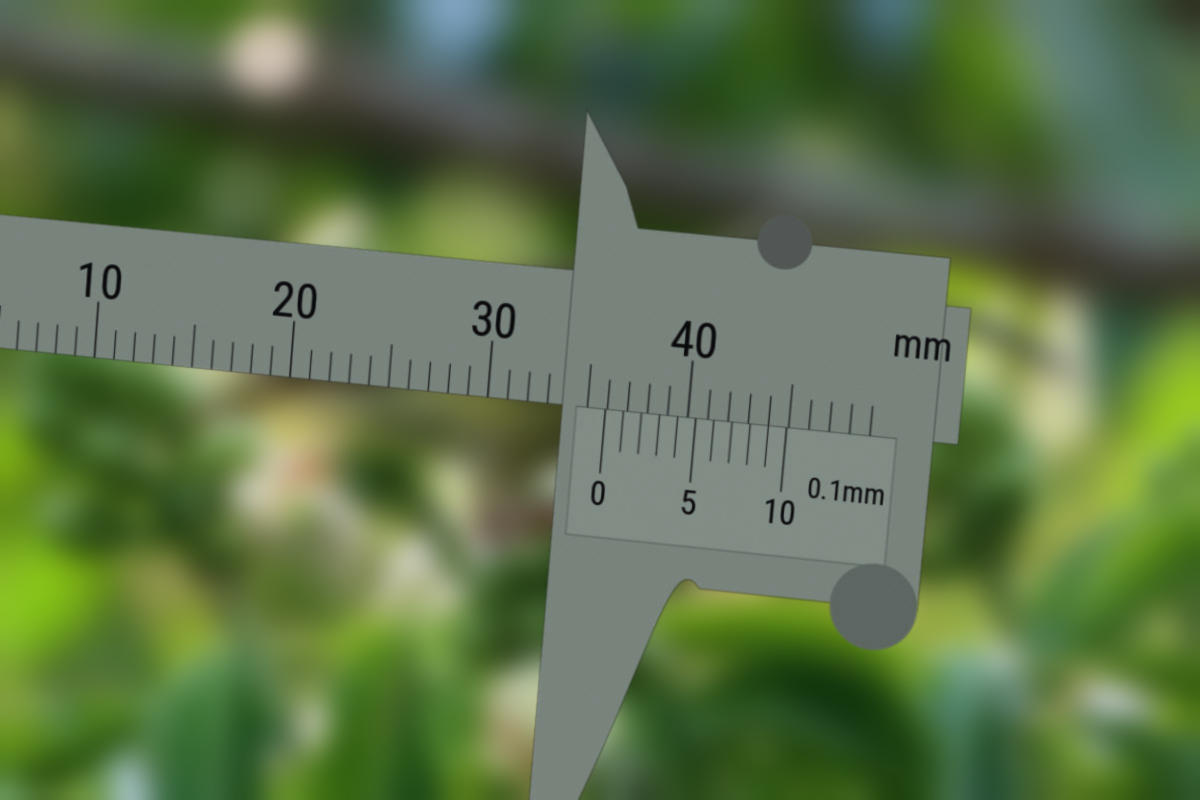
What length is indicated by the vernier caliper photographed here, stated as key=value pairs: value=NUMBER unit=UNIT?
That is value=35.9 unit=mm
